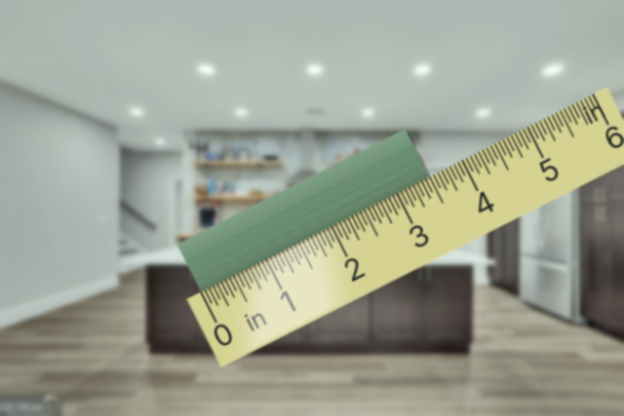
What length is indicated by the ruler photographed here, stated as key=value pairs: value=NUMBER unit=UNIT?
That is value=3.5 unit=in
